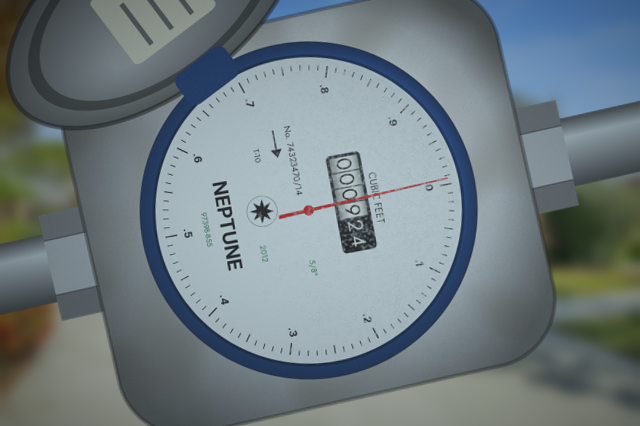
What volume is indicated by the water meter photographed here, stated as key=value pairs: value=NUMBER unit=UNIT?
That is value=923.99 unit=ft³
